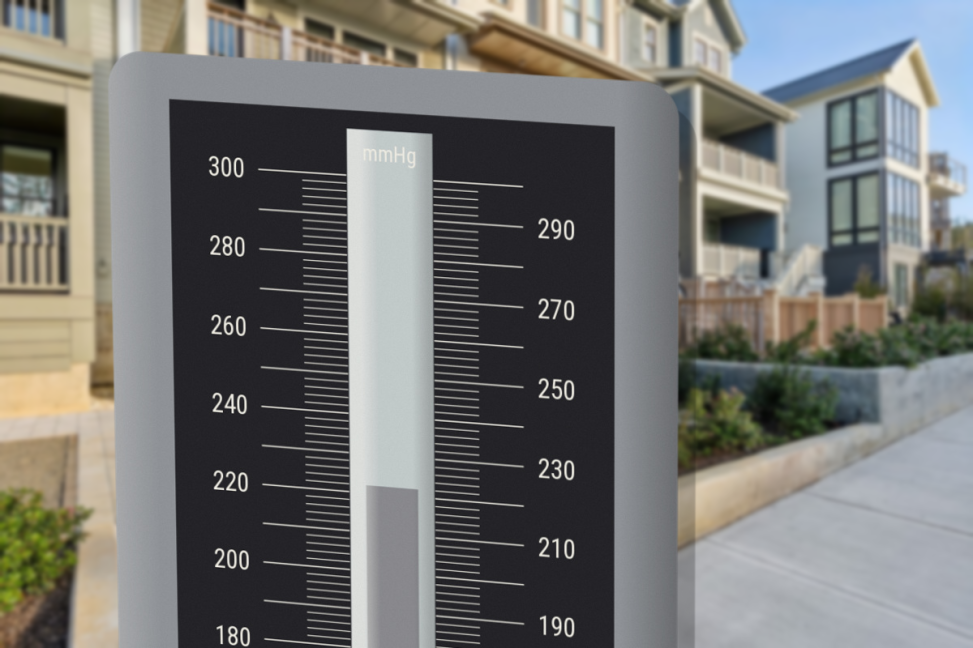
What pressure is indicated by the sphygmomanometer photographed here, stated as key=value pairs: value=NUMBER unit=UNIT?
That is value=222 unit=mmHg
